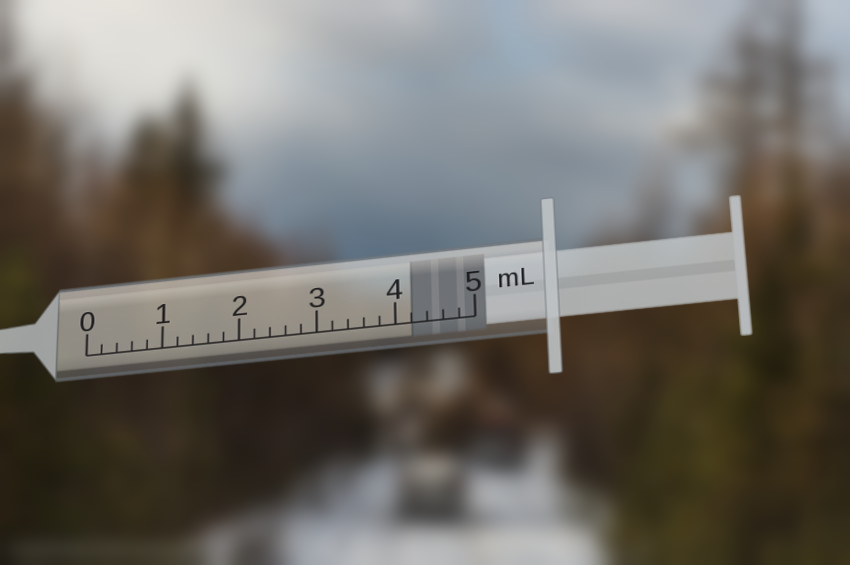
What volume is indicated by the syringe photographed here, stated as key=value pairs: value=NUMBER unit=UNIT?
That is value=4.2 unit=mL
